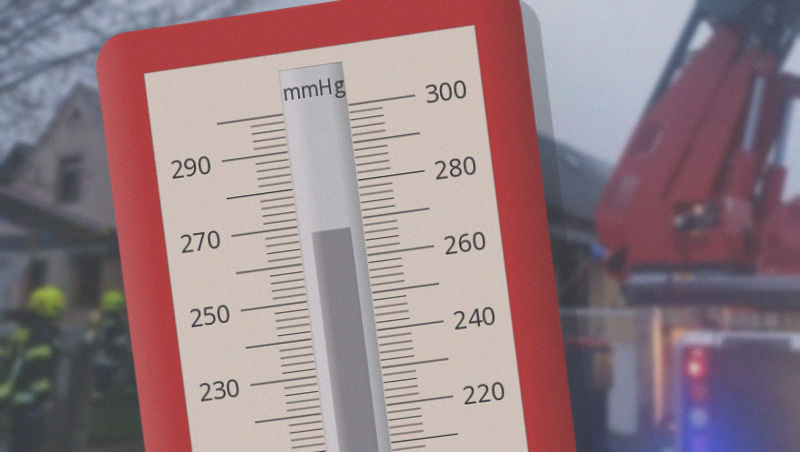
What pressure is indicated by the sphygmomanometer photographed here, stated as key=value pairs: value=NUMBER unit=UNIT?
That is value=268 unit=mmHg
